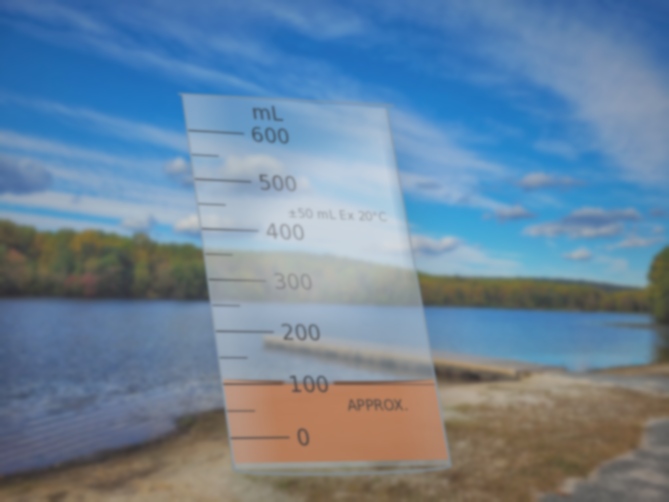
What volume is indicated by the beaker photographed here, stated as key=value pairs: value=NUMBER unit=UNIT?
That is value=100 unit=mL
